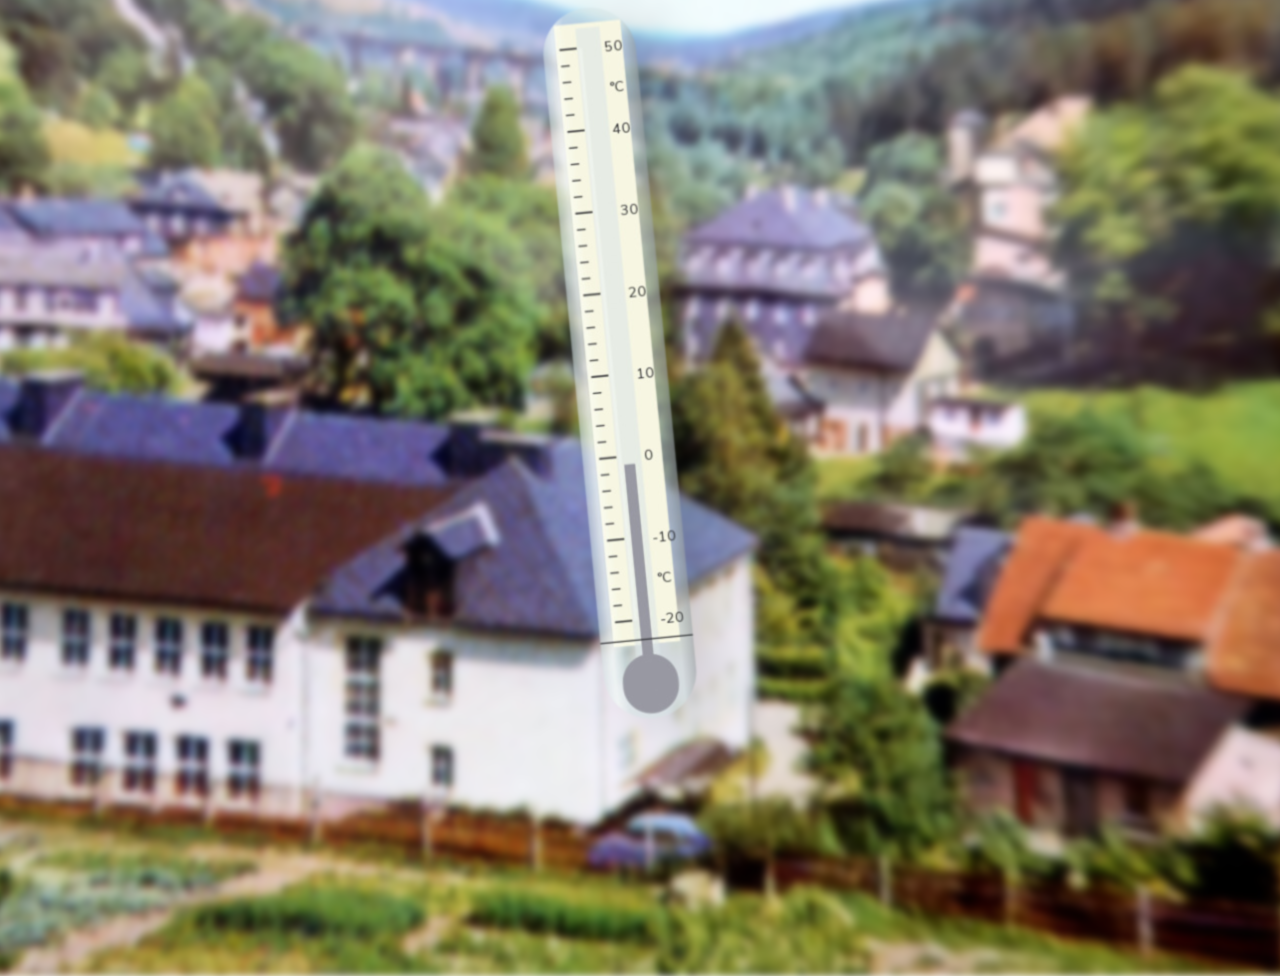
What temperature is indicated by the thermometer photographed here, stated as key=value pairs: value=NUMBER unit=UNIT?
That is value=-1 unit=°C
